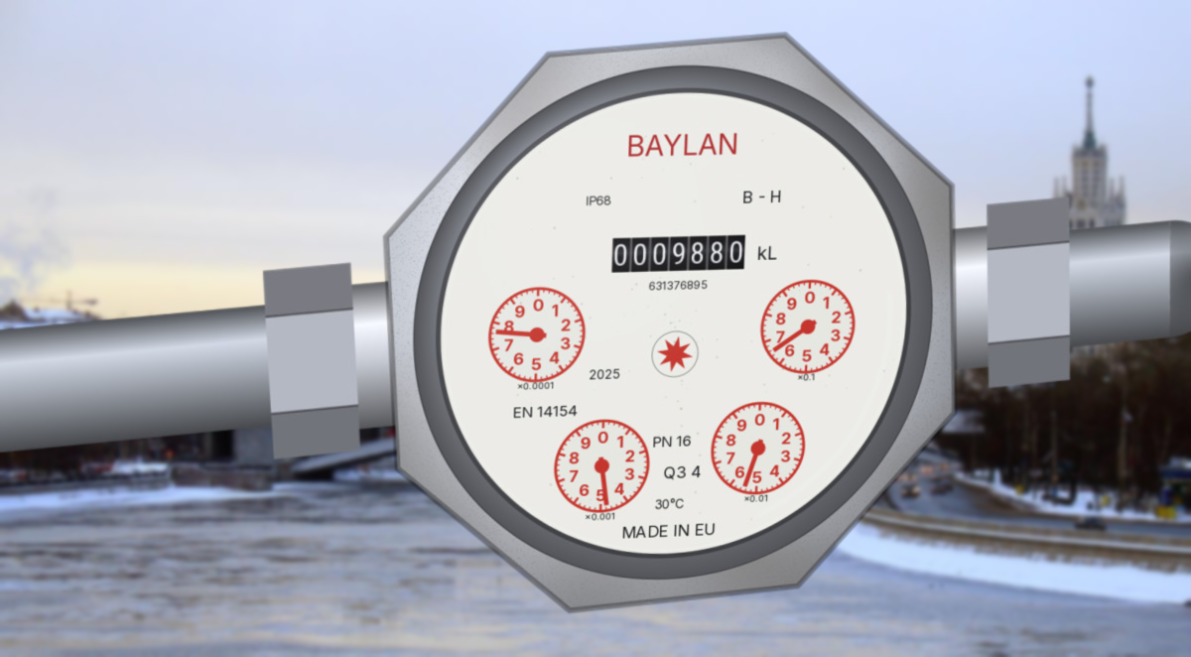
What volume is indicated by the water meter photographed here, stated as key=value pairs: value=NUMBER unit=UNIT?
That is value=9880.6547 unit=kL
